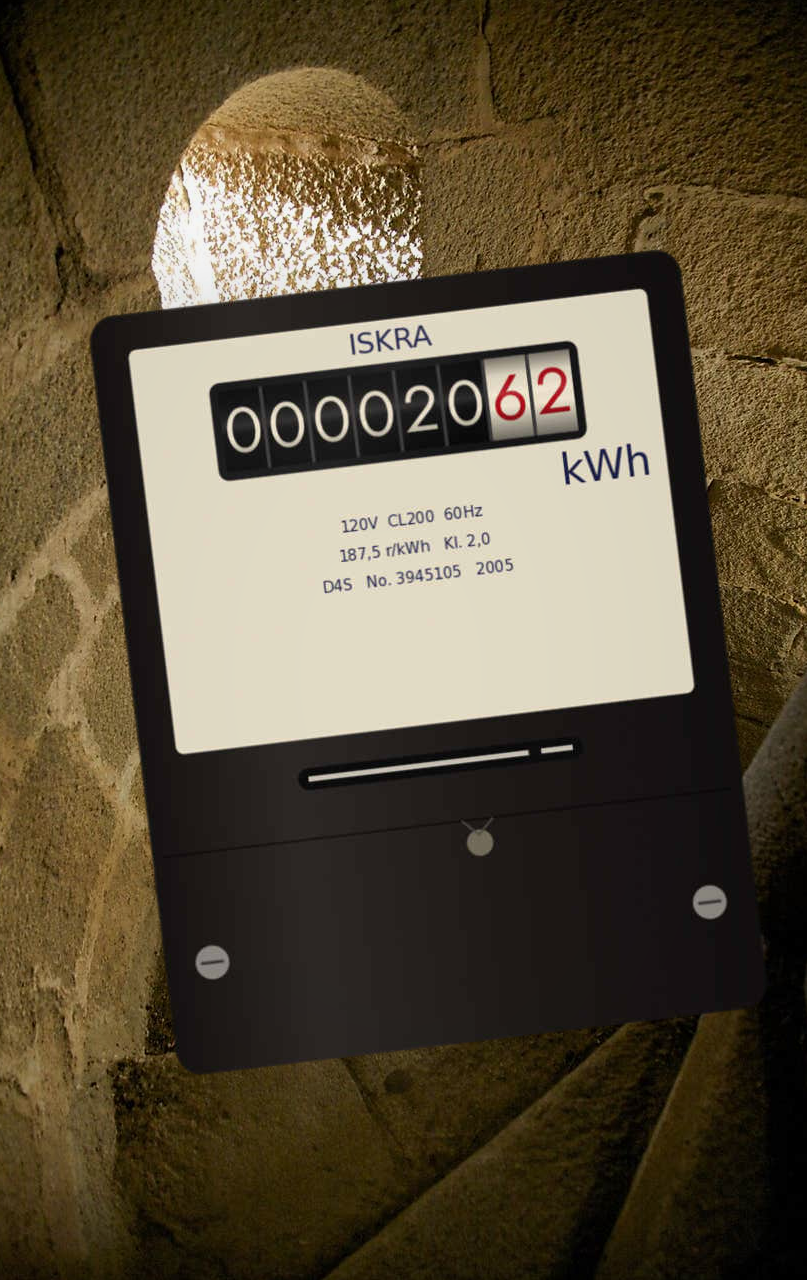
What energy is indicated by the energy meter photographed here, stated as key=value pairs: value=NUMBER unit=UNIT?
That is value=20.62 unit=kWh
